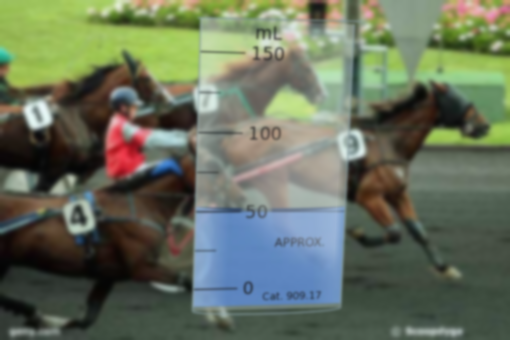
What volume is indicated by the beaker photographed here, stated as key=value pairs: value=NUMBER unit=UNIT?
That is value=50 unit=mL
